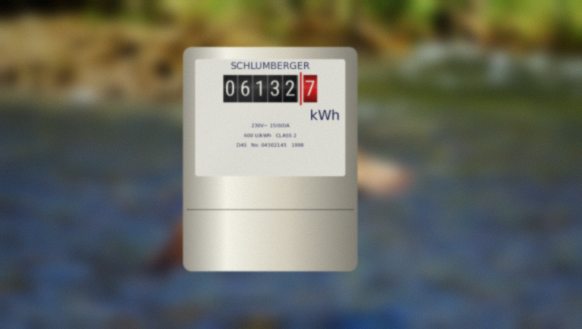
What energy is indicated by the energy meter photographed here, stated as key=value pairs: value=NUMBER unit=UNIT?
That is value=6132.7 unit=kWh
